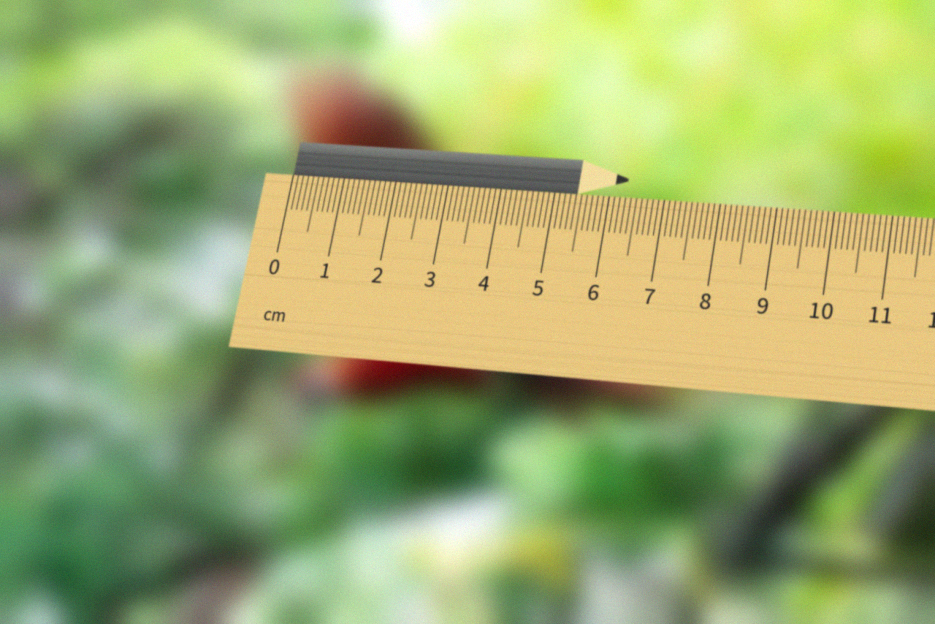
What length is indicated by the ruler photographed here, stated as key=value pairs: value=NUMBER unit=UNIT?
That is value=6.3 unit=cm
